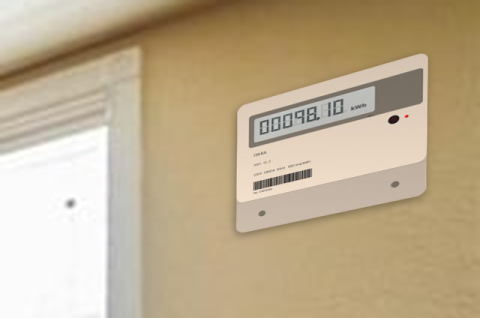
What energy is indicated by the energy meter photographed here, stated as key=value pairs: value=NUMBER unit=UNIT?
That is value=98.10 unit=kWh
